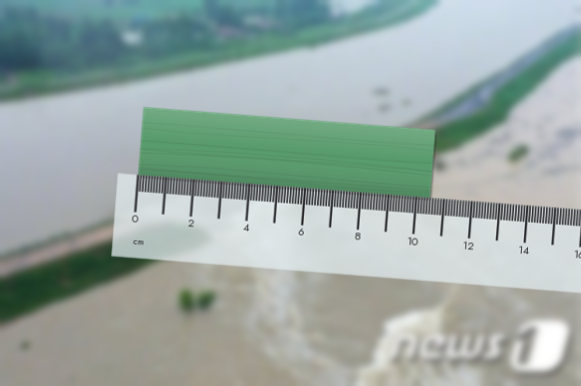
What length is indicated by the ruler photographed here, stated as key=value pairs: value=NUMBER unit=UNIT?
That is value=10.5 unit=cm
